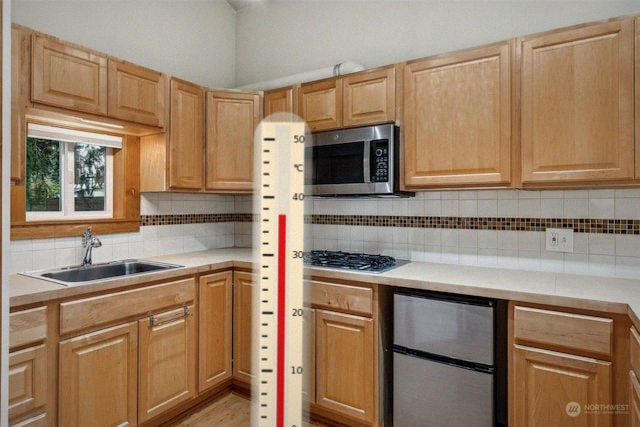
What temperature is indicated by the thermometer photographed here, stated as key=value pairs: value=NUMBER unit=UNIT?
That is value=37 unit=°C
